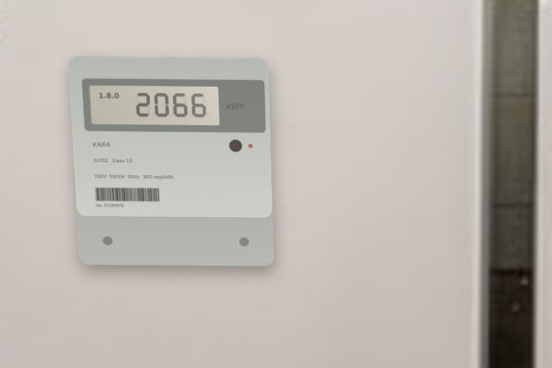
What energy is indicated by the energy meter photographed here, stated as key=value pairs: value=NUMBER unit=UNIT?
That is value=2066 unit=kWh
